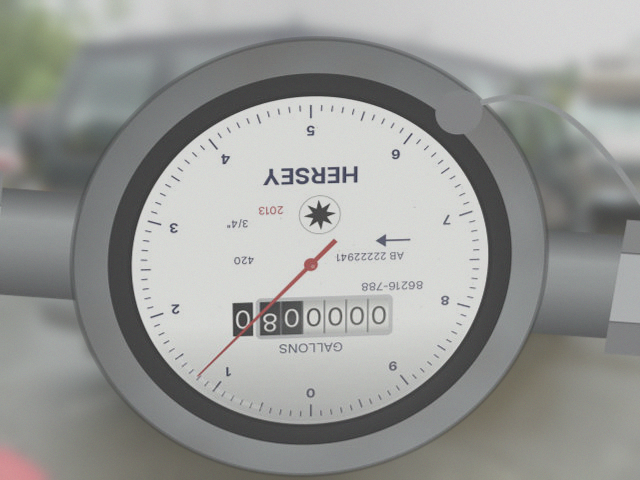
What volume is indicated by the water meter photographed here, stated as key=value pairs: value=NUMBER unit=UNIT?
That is value=81.2 unit=gal
